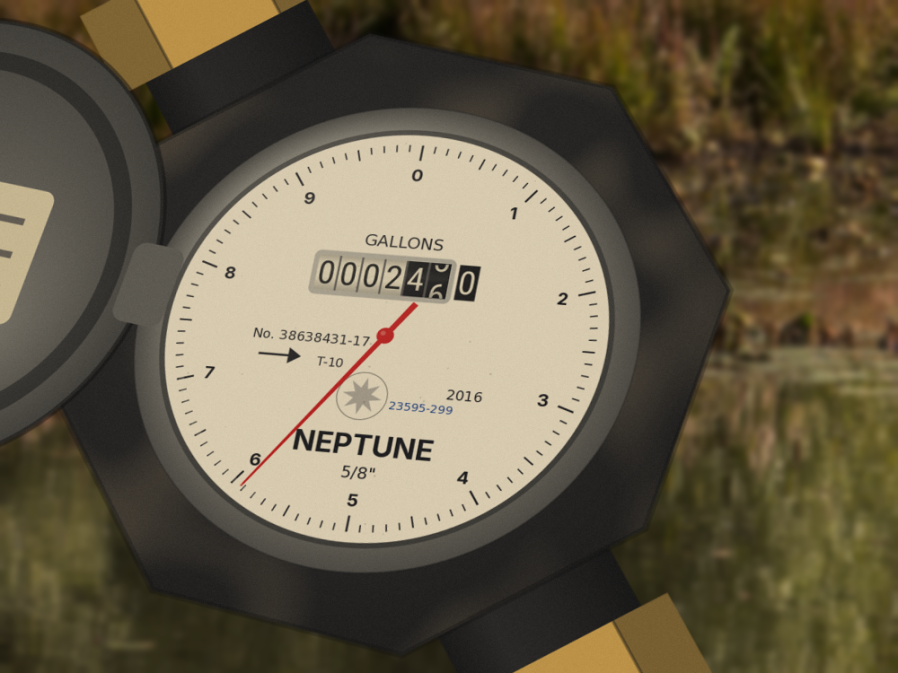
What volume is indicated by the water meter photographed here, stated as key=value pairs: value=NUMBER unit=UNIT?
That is value=2455.9 unit=gal
